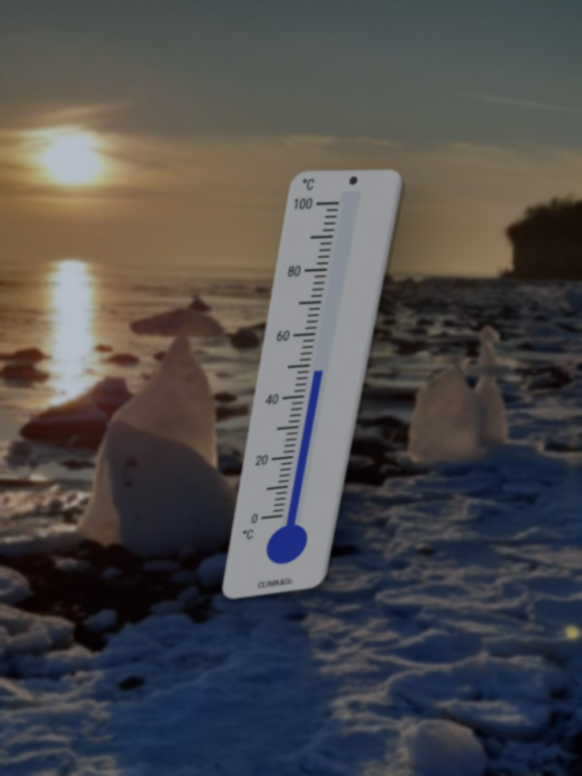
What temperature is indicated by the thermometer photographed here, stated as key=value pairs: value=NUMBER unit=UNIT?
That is value=48 unit=°C
